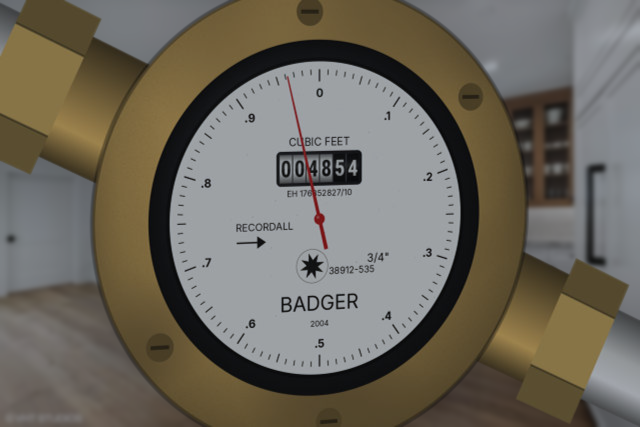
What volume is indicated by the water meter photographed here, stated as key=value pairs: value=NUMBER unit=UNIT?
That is value=4853.96 unit=ft³
